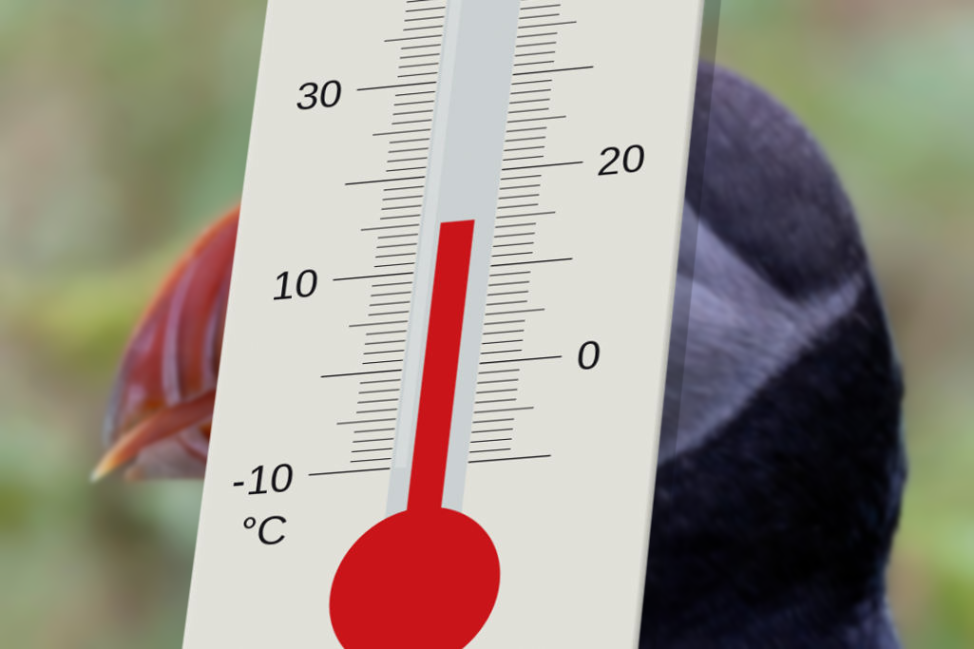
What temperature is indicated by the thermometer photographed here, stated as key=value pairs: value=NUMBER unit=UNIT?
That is value=15 unit=°C
